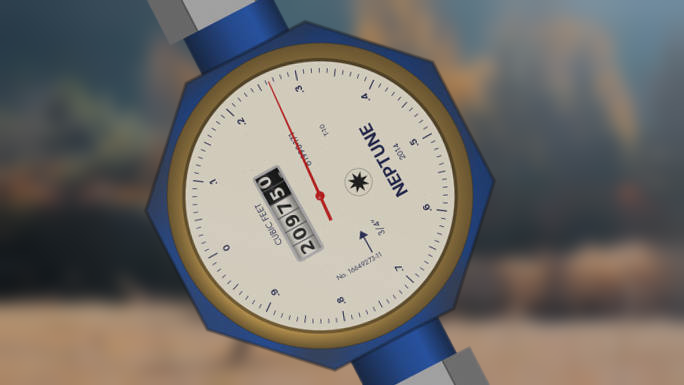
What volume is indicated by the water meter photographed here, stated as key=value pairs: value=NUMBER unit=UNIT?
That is value=209750.26 unit=ft³
